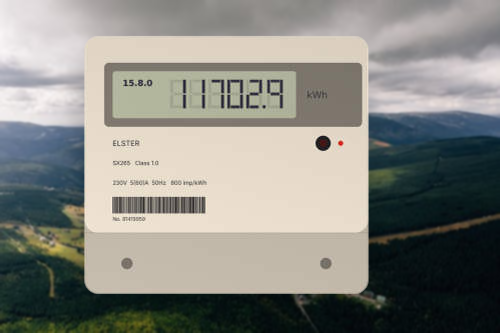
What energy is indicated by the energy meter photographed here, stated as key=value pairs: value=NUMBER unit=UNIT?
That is value=11702.9 unit=kWh
